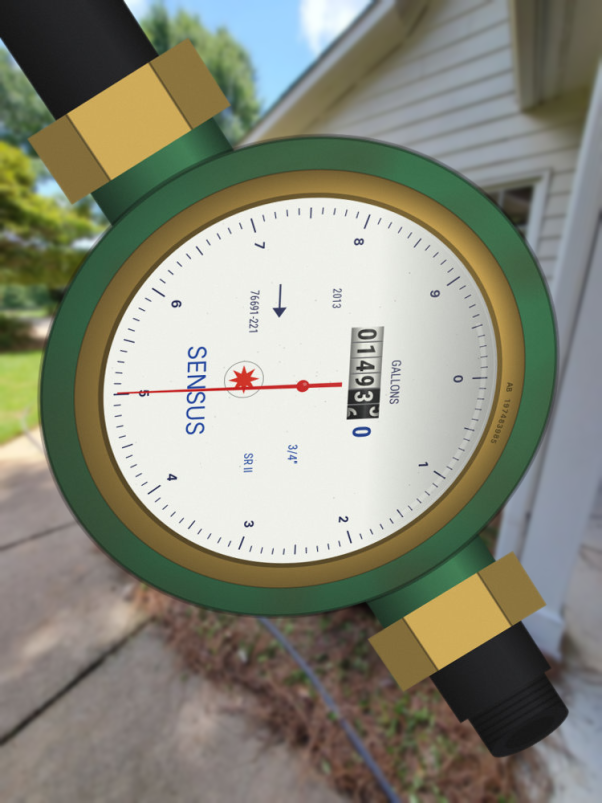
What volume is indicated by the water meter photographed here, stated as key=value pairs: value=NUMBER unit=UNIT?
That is value=149355.0 unit=gal
